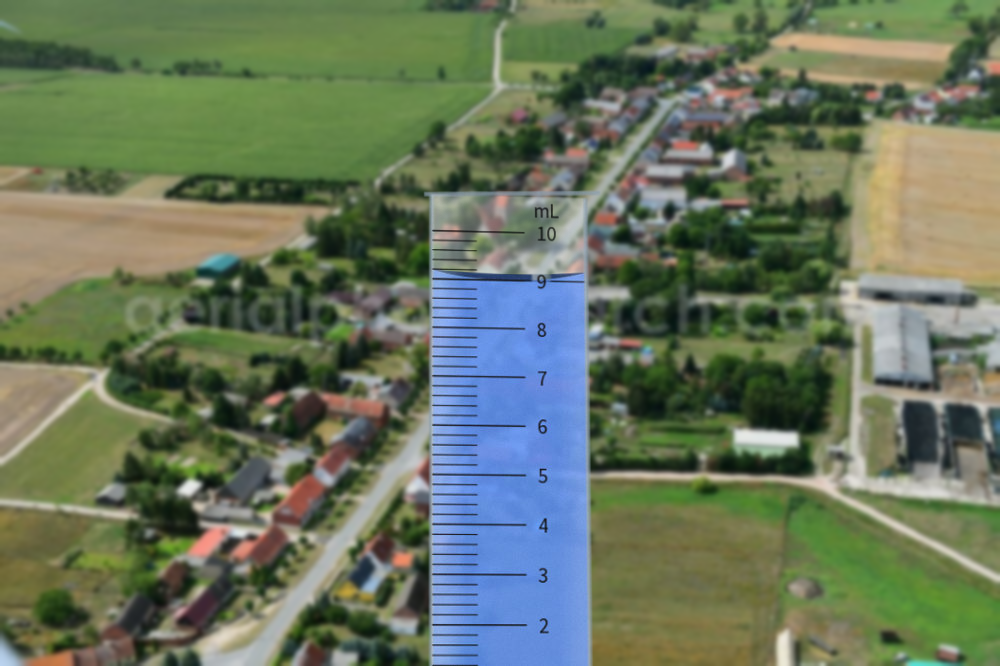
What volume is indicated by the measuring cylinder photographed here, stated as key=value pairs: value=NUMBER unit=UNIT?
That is value=9 unit=mL
